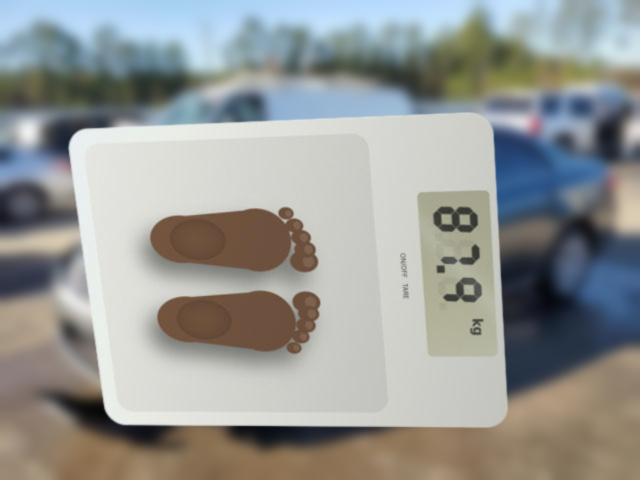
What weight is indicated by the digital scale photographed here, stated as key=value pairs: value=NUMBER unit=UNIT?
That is value=87.9 unit=kg
